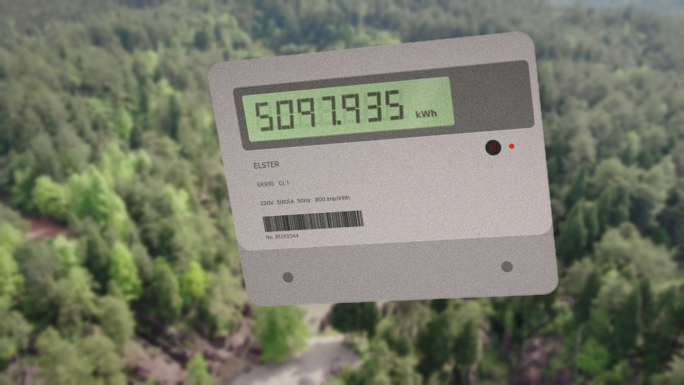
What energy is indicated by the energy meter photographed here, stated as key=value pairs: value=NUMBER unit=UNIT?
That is value=5097.935 unit=kWh
